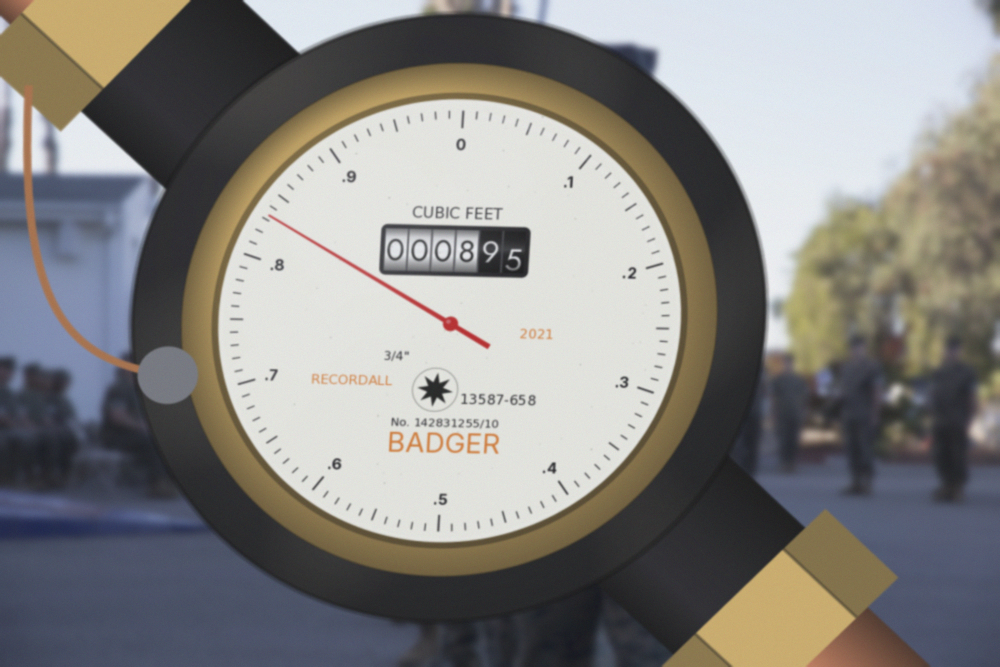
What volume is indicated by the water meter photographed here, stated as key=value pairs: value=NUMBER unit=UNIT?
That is value=894.83 unit=ft³
